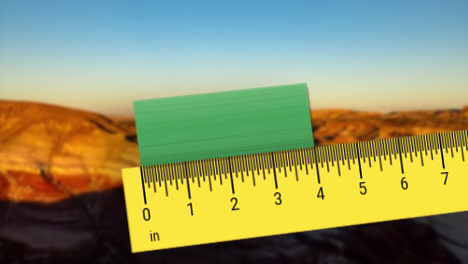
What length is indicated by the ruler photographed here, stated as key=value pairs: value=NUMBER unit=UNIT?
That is value=4 unit=in
